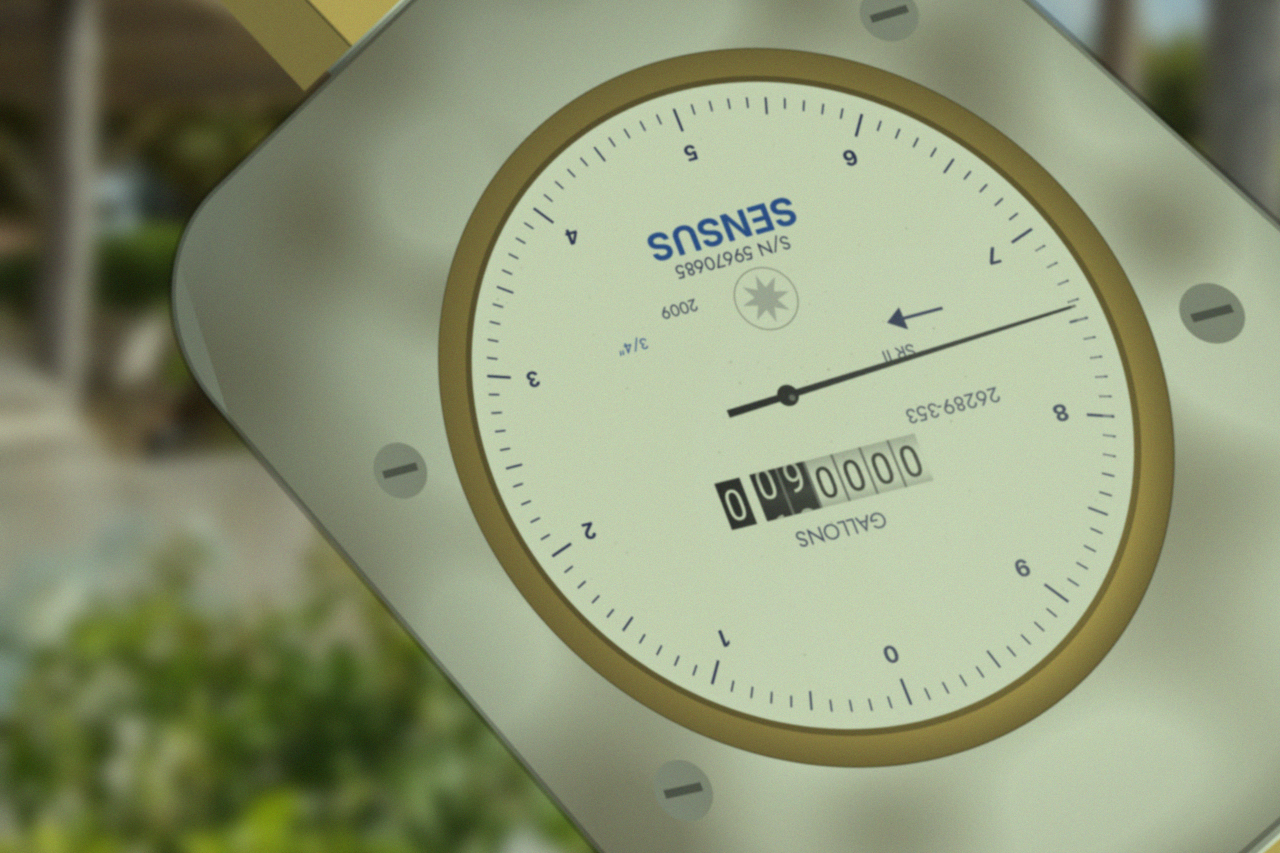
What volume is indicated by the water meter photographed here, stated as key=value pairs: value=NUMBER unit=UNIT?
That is value=597.4 unit=gal
